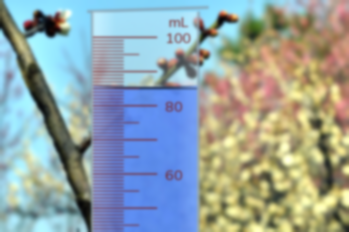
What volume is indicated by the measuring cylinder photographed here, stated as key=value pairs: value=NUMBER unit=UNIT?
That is value=85 unit=mL
